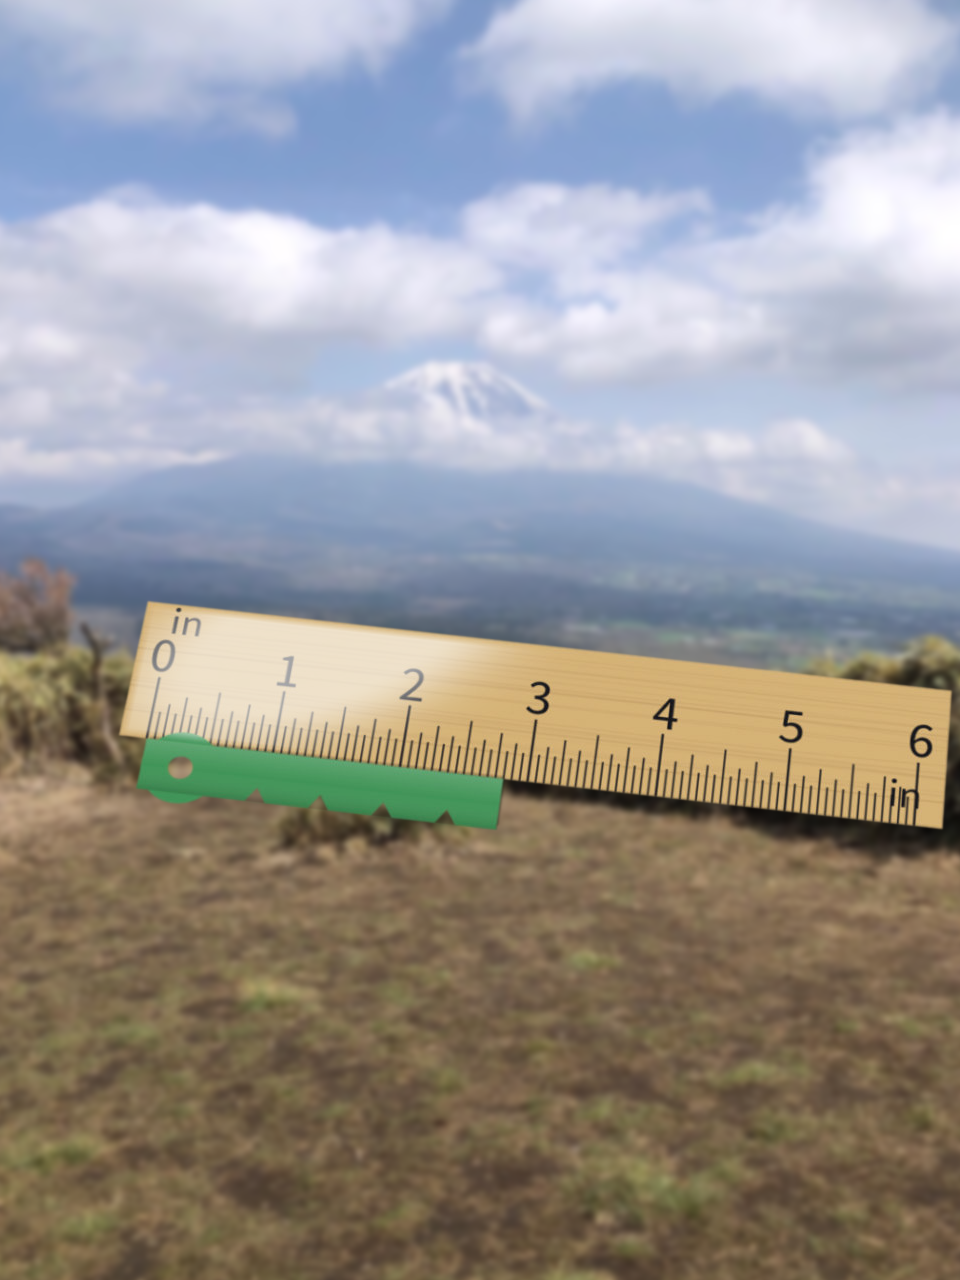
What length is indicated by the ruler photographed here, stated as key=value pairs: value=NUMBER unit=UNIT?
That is value=2.8125 unit=in
